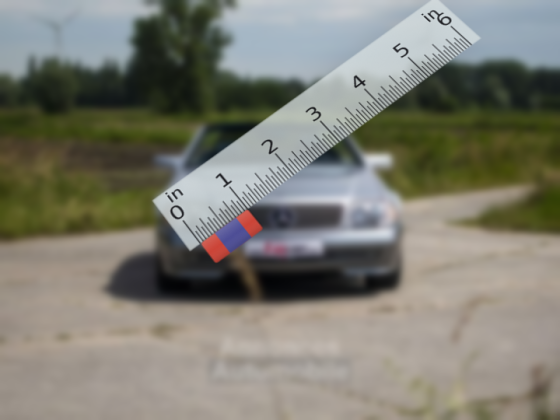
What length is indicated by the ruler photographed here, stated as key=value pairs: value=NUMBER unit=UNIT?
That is value=1 unit=in
